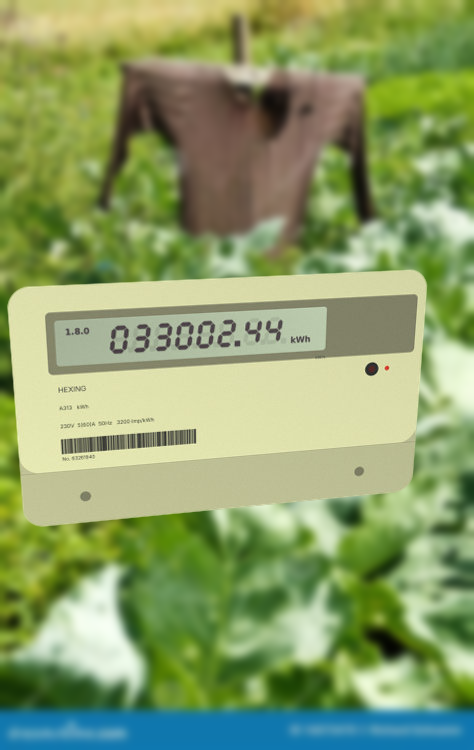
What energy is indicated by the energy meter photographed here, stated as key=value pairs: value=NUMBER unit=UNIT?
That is value=33002.44 unit=kWh
